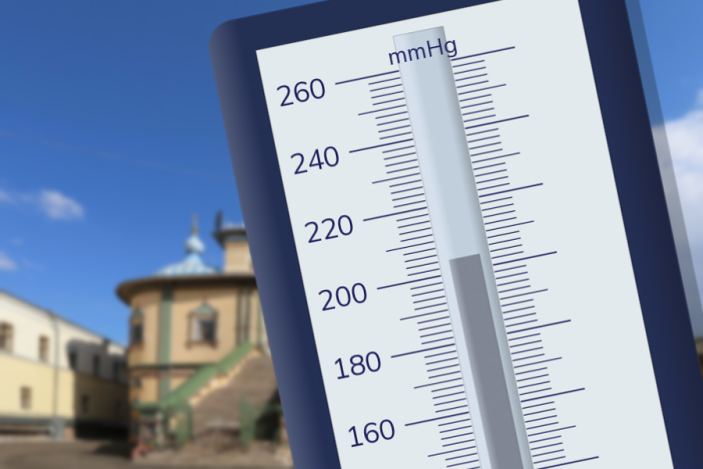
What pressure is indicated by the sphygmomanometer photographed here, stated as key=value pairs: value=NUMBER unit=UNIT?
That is value=204 unit=mmHg
